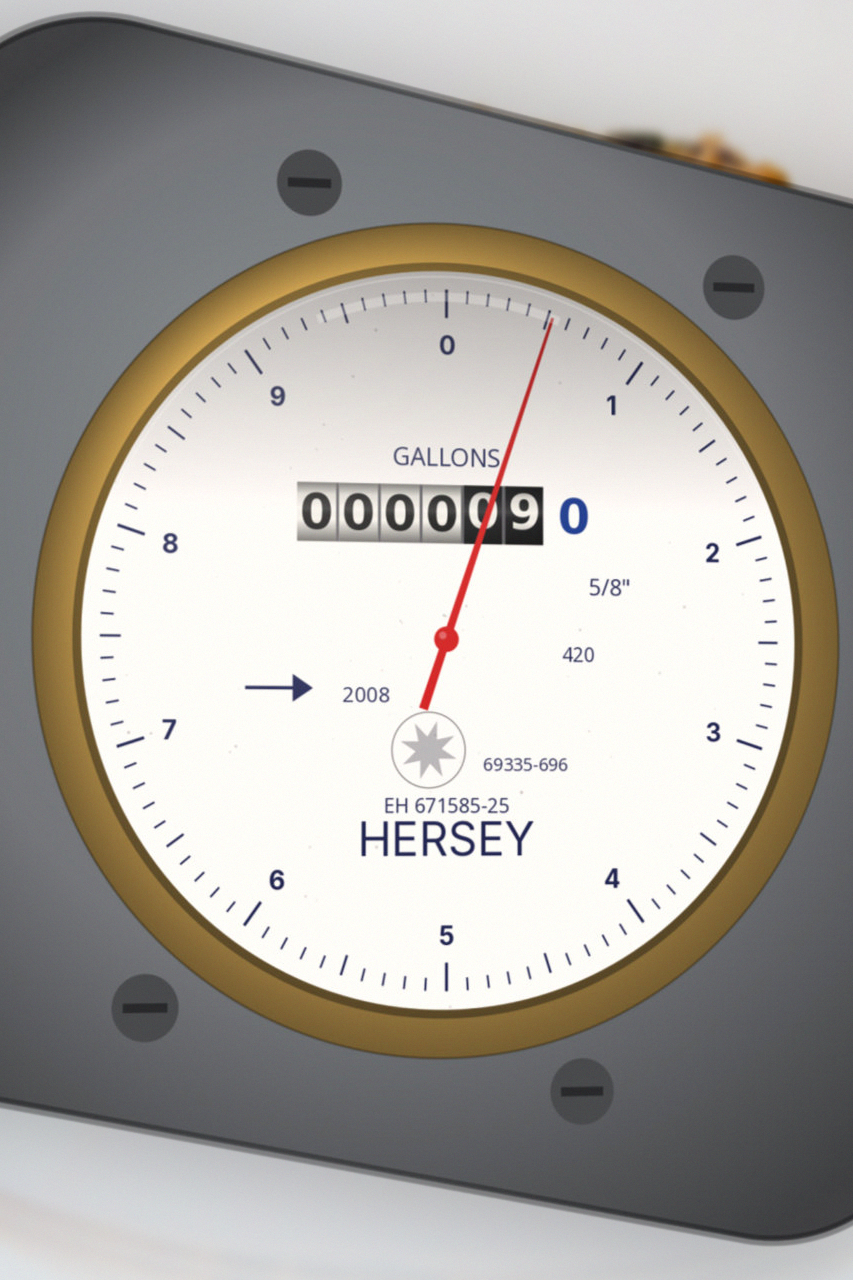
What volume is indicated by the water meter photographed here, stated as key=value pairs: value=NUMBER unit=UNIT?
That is value=90.5 unit=gal
